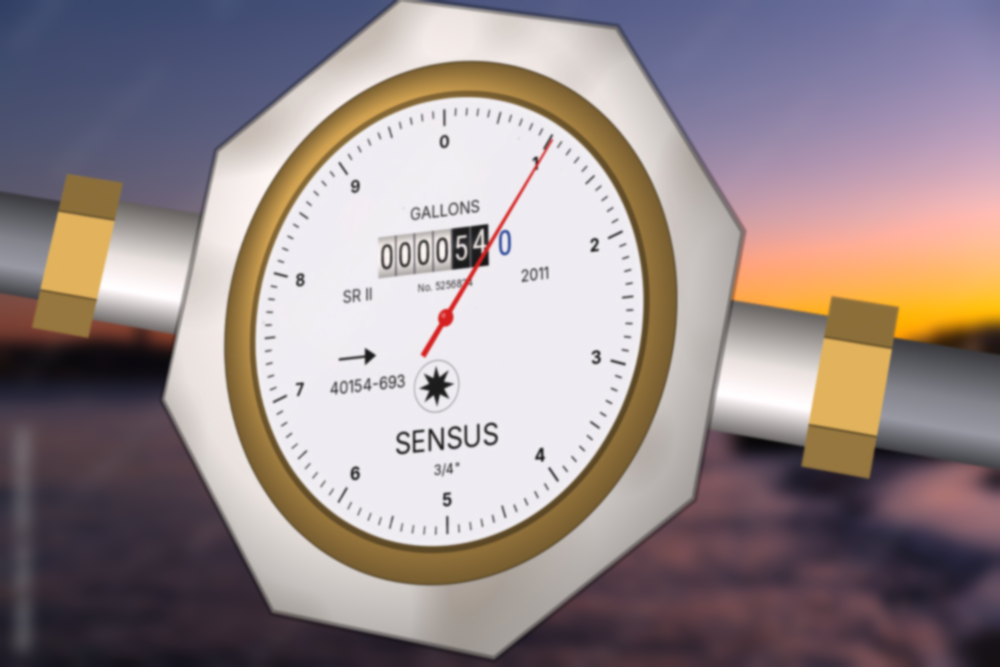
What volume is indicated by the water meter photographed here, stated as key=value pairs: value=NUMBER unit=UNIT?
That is value=541.0 unit=gal
